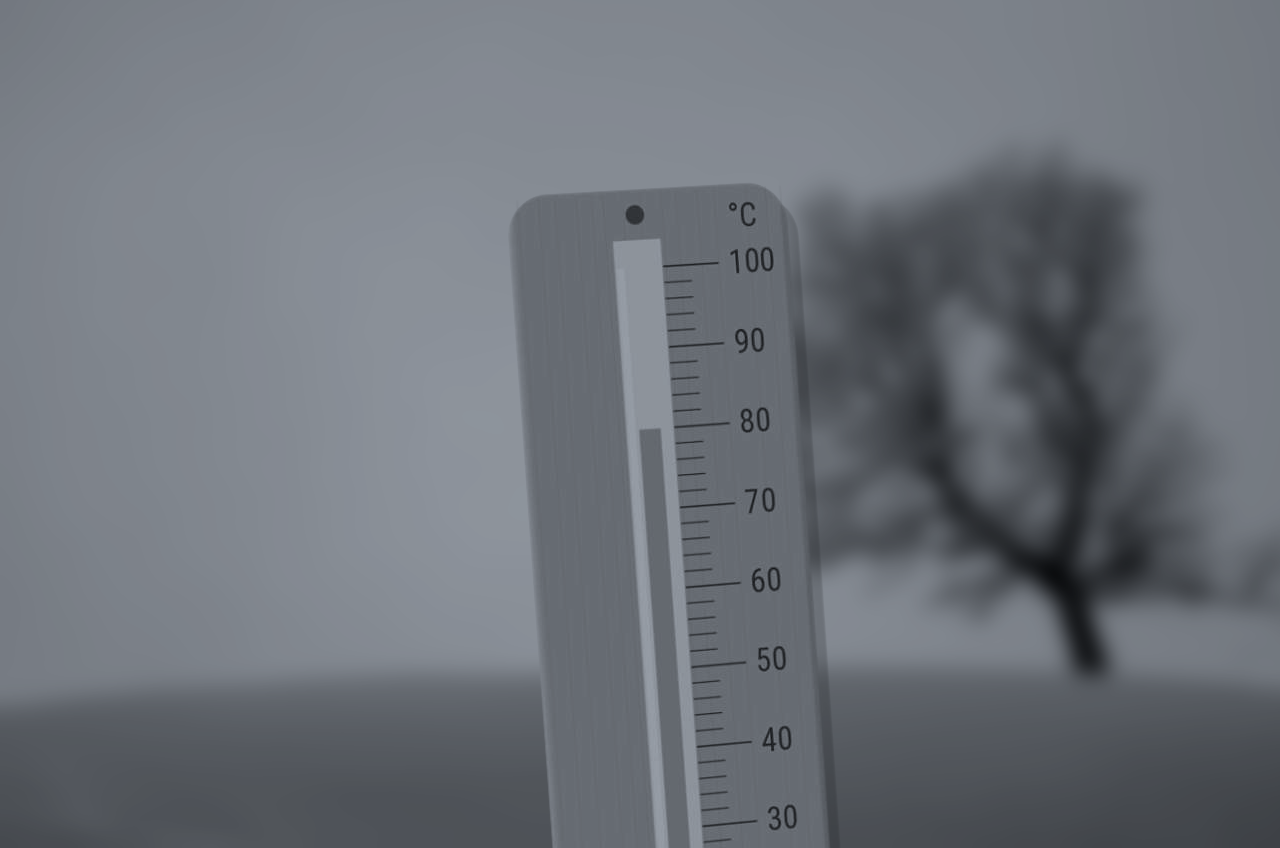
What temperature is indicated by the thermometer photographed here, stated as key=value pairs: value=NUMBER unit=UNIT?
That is value=80 unit=°C
